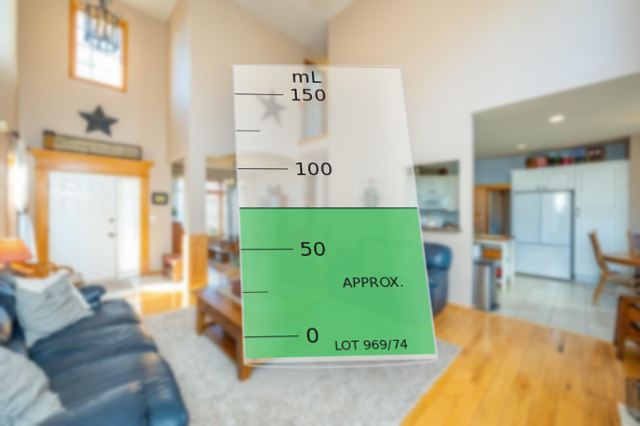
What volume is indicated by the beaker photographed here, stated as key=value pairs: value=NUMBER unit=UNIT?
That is value=75 unit=mL
